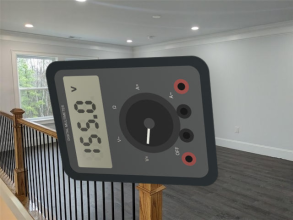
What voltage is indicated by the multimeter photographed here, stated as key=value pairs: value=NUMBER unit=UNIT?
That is value=155.0 unit=V
